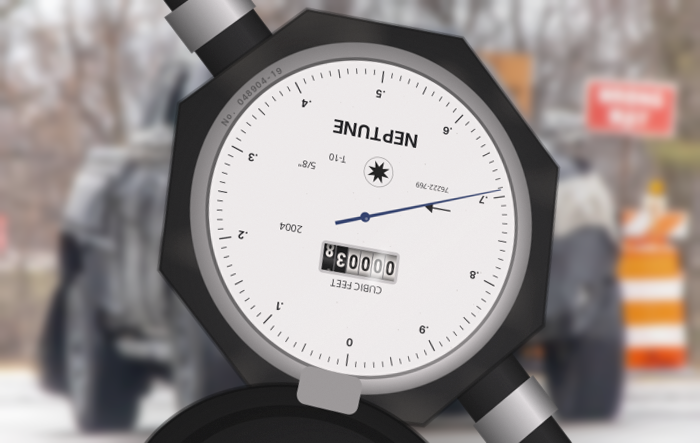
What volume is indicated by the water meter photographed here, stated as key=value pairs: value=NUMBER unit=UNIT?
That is value=37.69 unit=ft³
